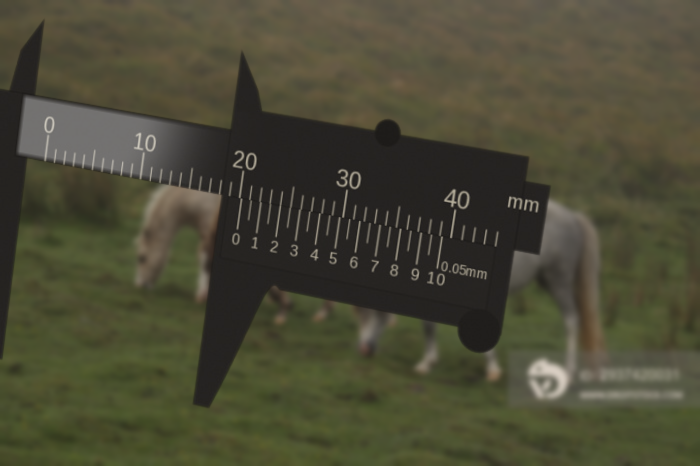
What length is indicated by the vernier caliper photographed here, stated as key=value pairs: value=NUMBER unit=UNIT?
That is value=20.2 unit=mm
